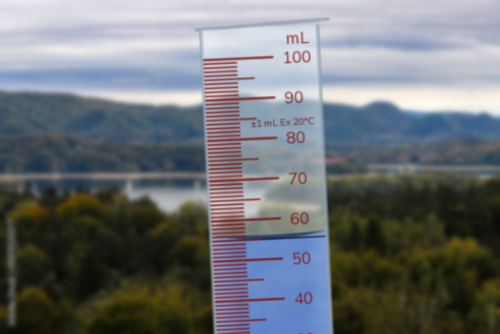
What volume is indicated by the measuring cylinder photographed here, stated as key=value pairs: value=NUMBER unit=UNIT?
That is value=55 unit=mL
